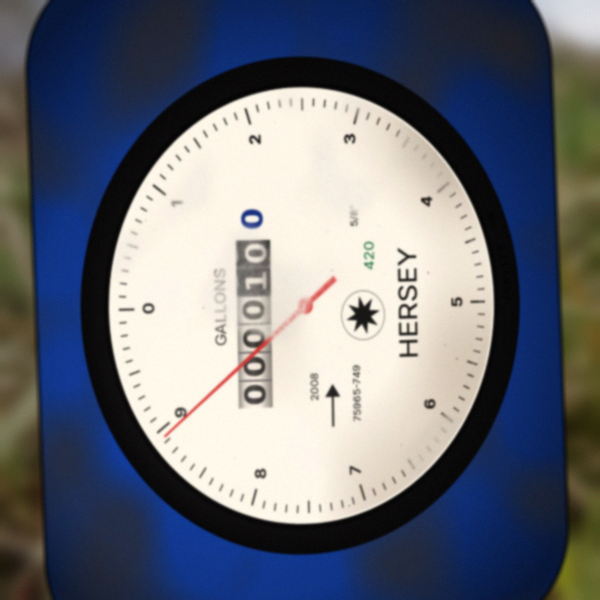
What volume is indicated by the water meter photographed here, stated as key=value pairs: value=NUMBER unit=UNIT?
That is value=98.9 unit=gal
